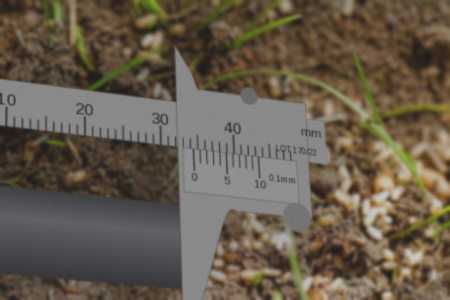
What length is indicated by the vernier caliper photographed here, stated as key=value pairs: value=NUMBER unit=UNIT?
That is value=34.4 unit=mm
